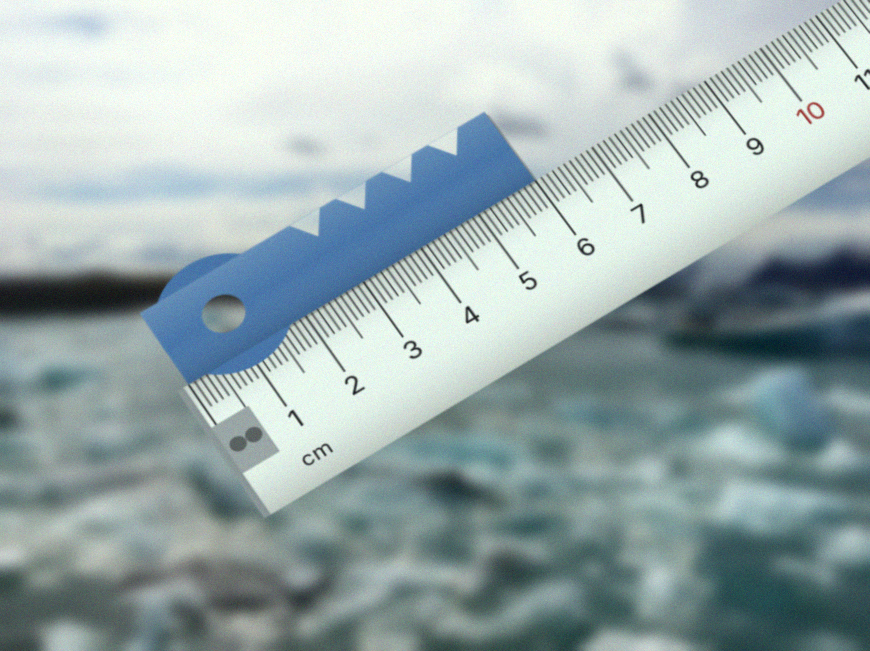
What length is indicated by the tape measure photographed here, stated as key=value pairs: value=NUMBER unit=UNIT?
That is value=6 unit=cm
